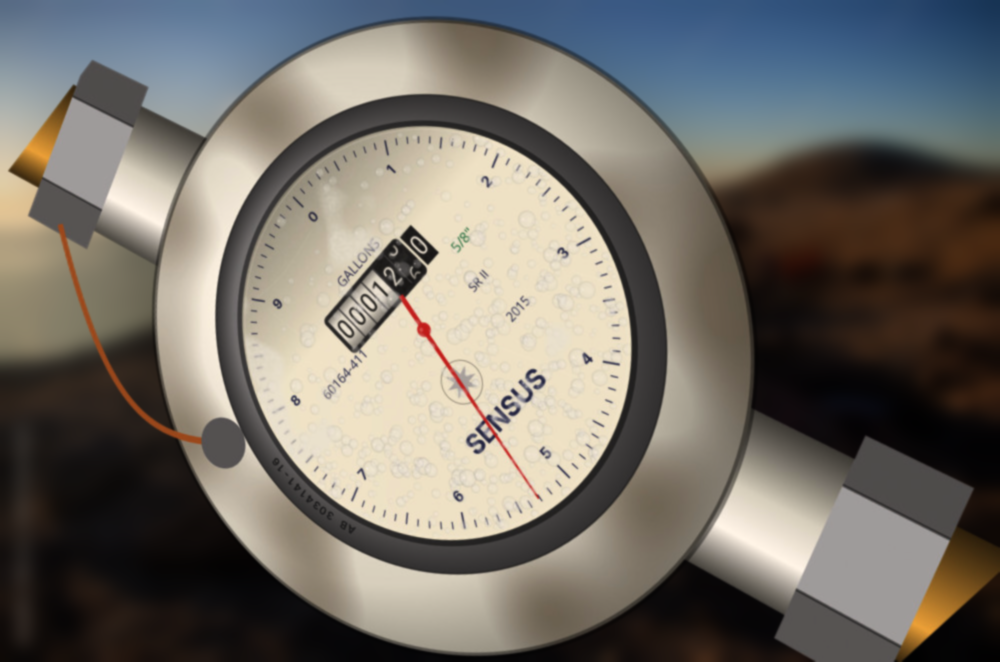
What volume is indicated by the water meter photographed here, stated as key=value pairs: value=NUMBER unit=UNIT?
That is value=1255.3 unit=gal
